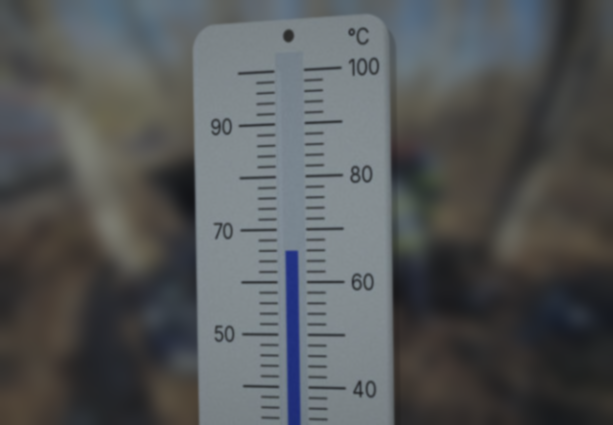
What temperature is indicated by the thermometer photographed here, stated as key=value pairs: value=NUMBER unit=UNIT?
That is value=66 unit=°C
